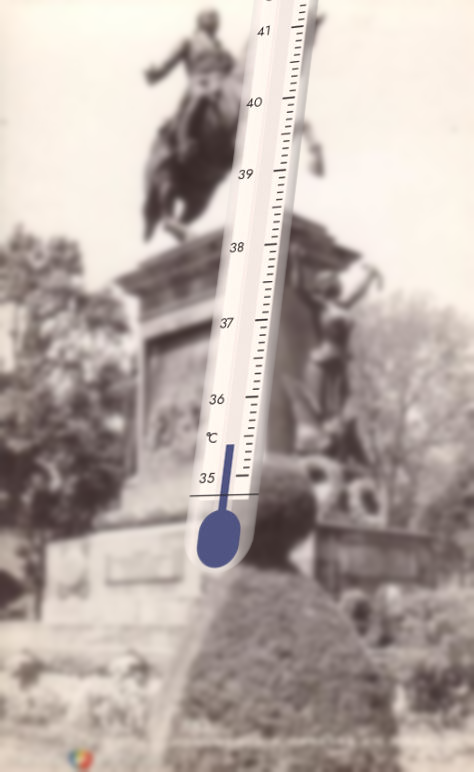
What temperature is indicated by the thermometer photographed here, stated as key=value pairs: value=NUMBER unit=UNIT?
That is value=35.4 unit=°C
